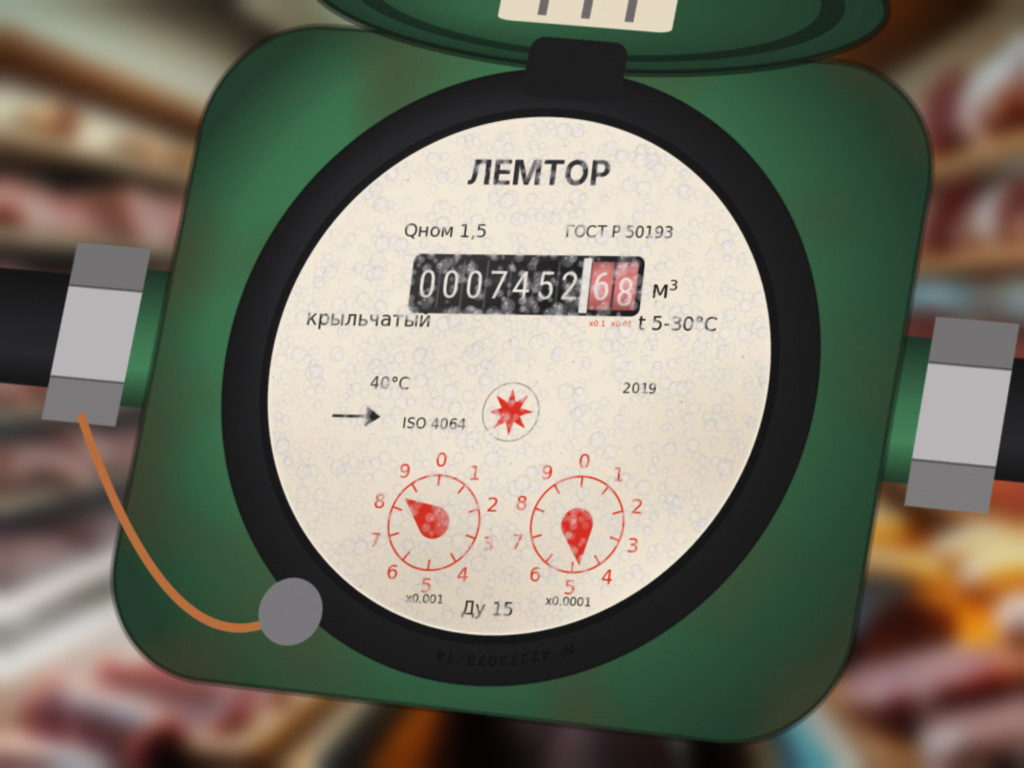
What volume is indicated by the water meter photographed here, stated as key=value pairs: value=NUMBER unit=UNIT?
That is value=7452.6784 unit=m³
